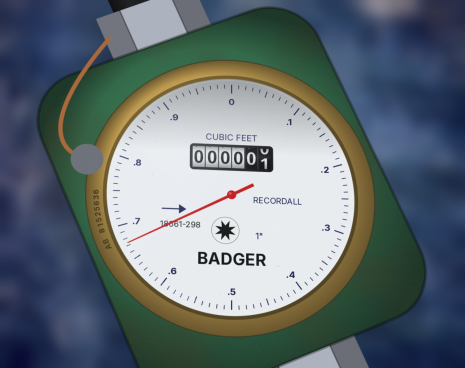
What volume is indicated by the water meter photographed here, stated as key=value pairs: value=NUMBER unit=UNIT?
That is value=0.67 unit=ft³
